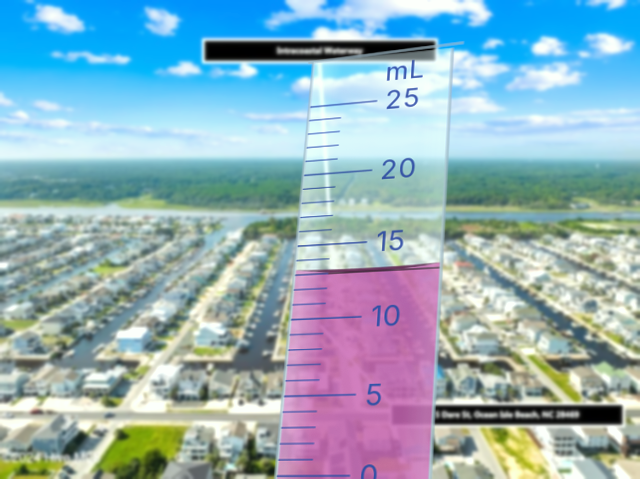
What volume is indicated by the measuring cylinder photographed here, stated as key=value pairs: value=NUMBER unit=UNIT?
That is value=13 unit=mL
